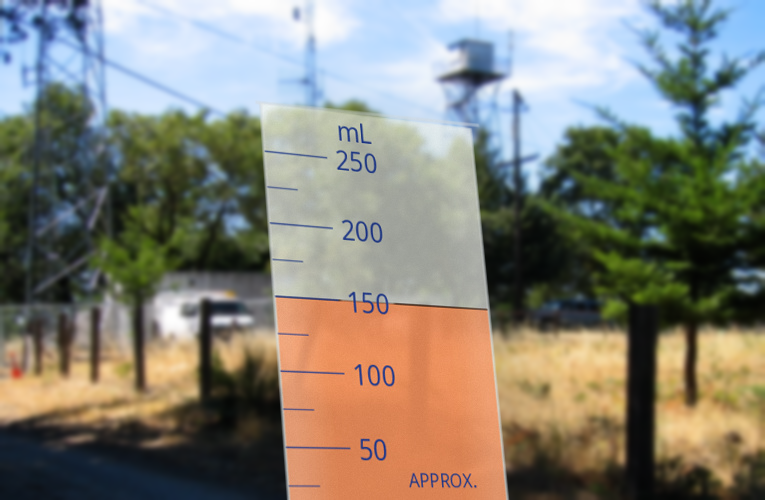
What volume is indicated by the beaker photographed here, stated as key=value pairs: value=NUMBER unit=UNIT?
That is value=150 unit=mL
